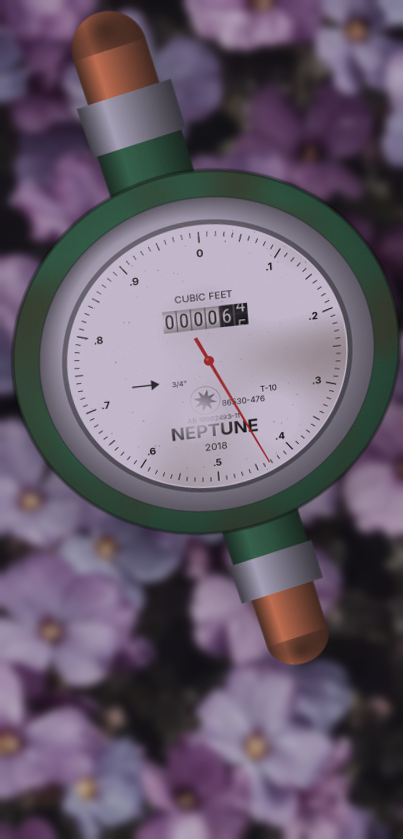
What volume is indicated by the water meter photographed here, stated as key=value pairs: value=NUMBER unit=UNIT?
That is value=64.43 unit=ft³
